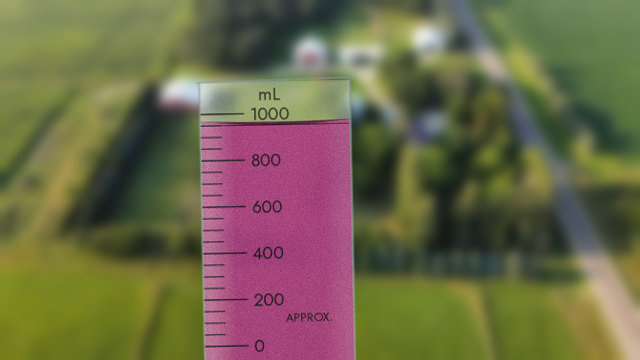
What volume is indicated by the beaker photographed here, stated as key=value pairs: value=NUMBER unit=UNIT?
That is value=950 unit=mL
